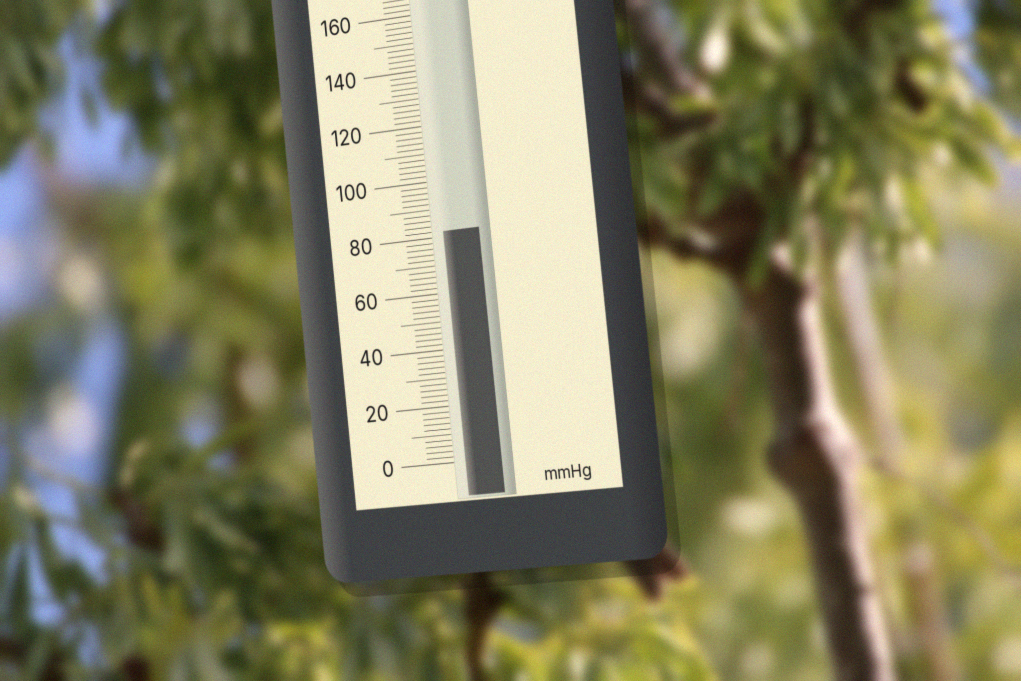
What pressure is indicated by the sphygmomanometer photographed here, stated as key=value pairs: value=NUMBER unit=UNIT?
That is value=82 unit=mmHg
